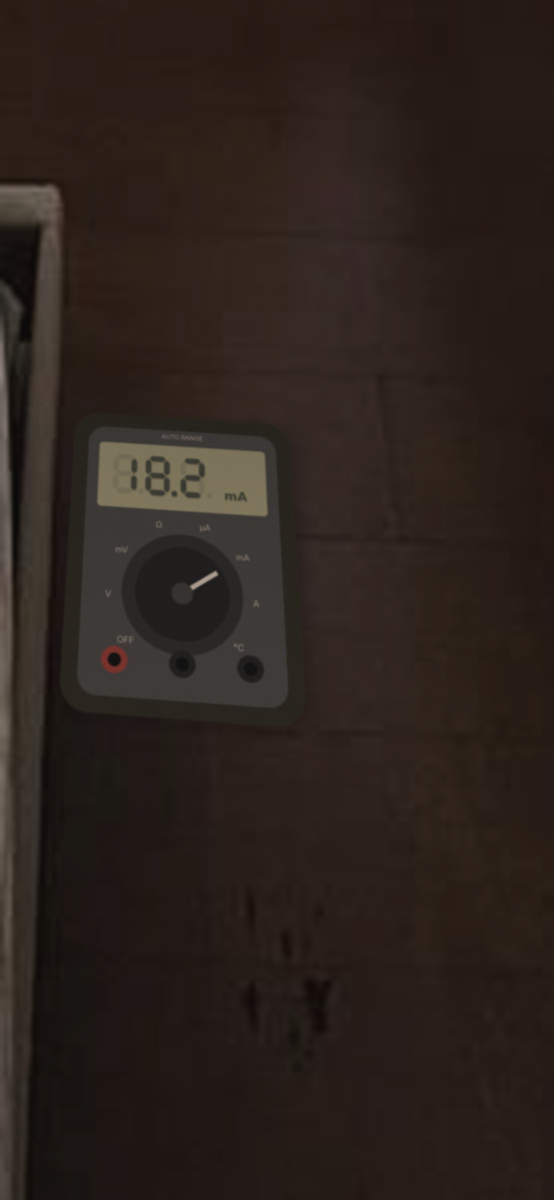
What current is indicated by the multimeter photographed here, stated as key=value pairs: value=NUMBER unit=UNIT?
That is value=18.2 unit=mA
